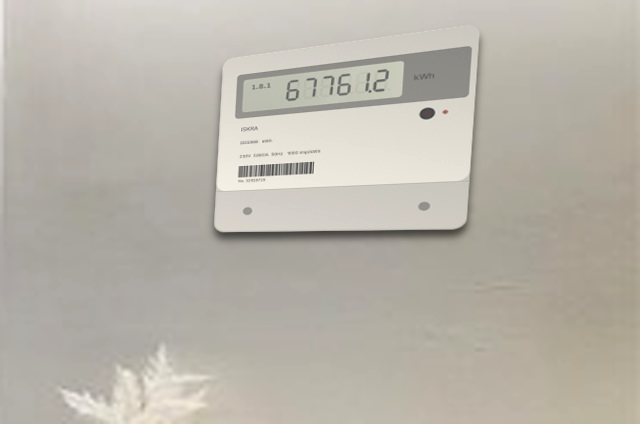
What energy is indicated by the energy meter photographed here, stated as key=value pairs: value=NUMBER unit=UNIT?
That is value=67761.2 unit=kWh
